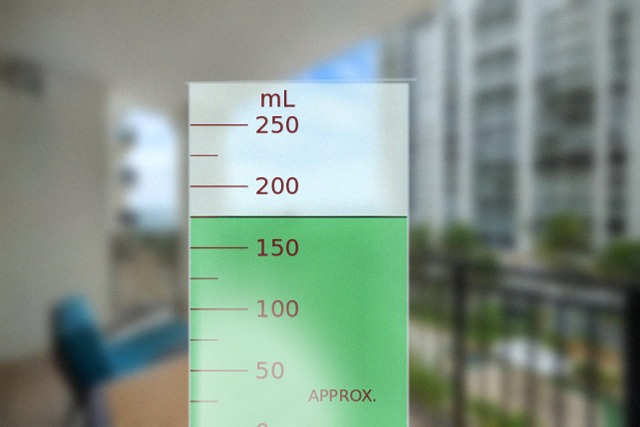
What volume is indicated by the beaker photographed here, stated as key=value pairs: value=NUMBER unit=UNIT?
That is value=175 unit=mL
